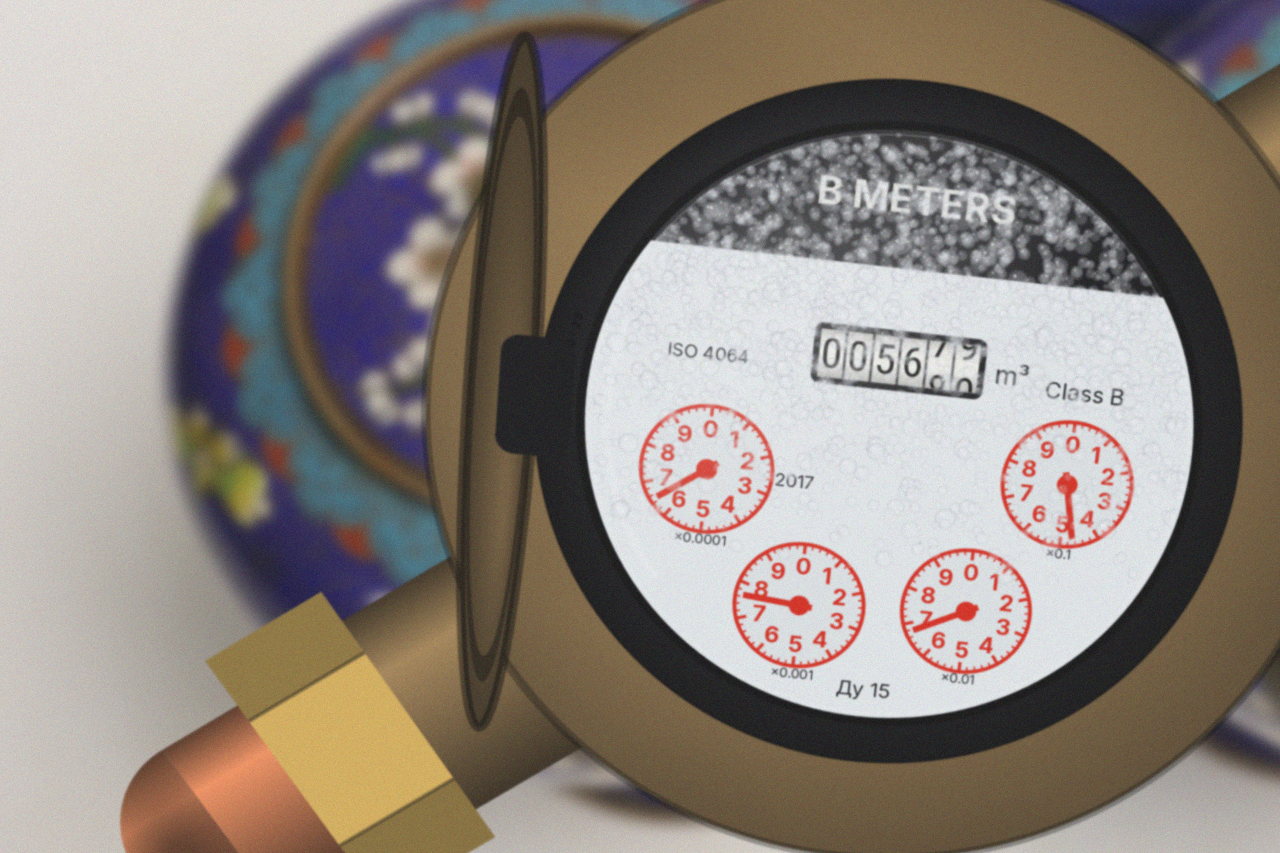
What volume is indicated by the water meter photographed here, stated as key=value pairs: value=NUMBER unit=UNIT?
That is value=5679.4676 unit=m³
